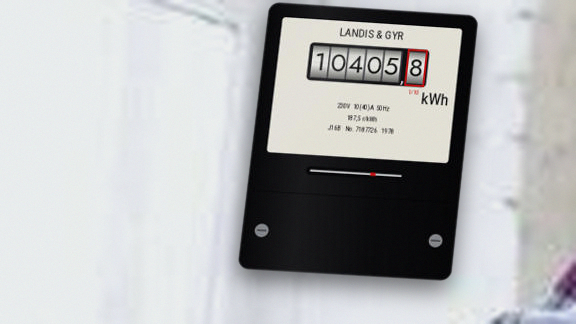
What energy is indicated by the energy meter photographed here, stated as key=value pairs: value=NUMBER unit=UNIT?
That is value=10405.8 unit=kWh
